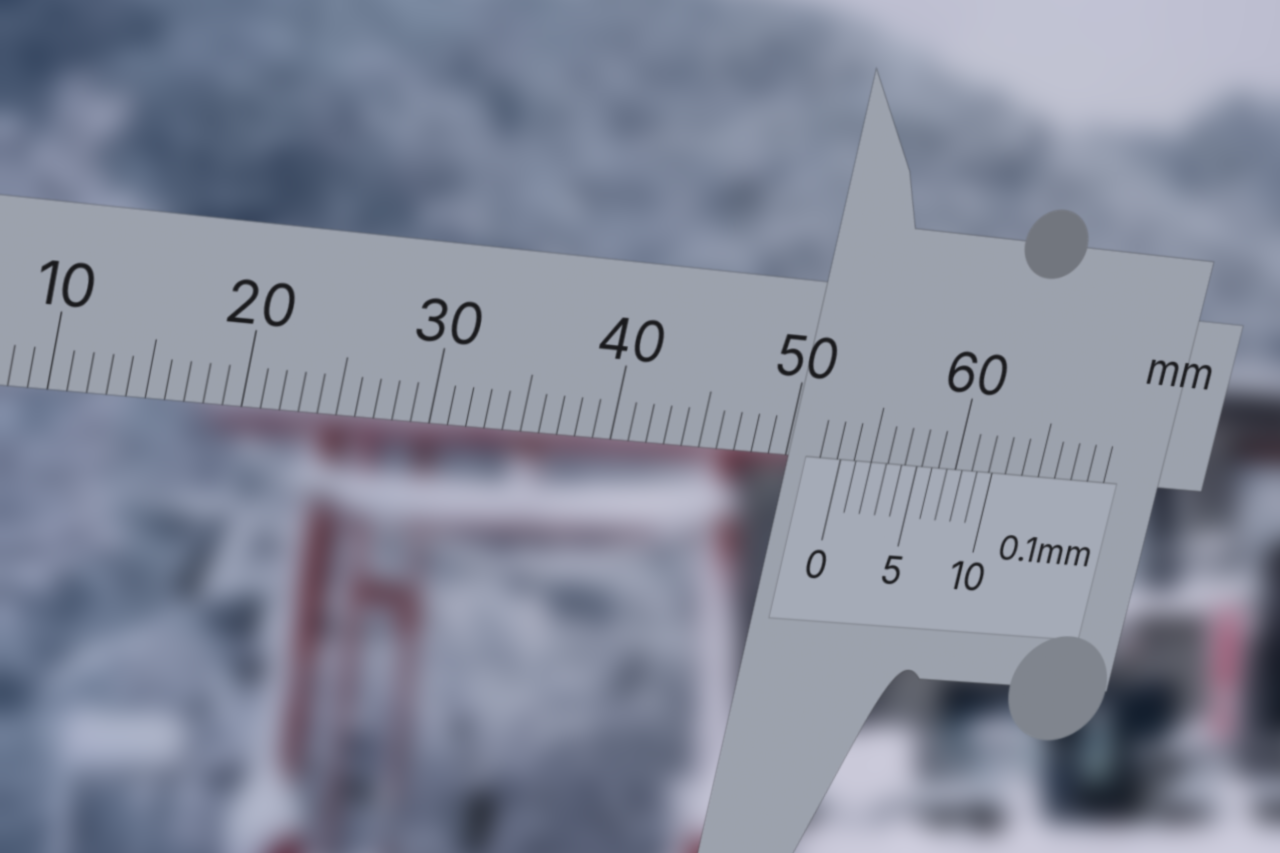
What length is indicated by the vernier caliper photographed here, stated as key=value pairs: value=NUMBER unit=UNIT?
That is value=53.2 unit=mm
